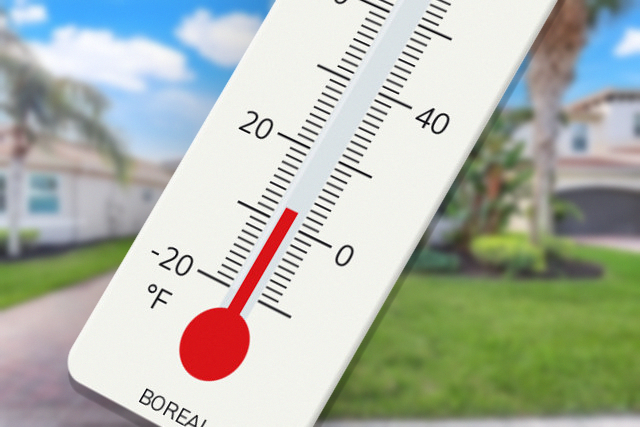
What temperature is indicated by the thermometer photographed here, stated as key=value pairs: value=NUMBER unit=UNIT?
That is value=4 unit=°F
